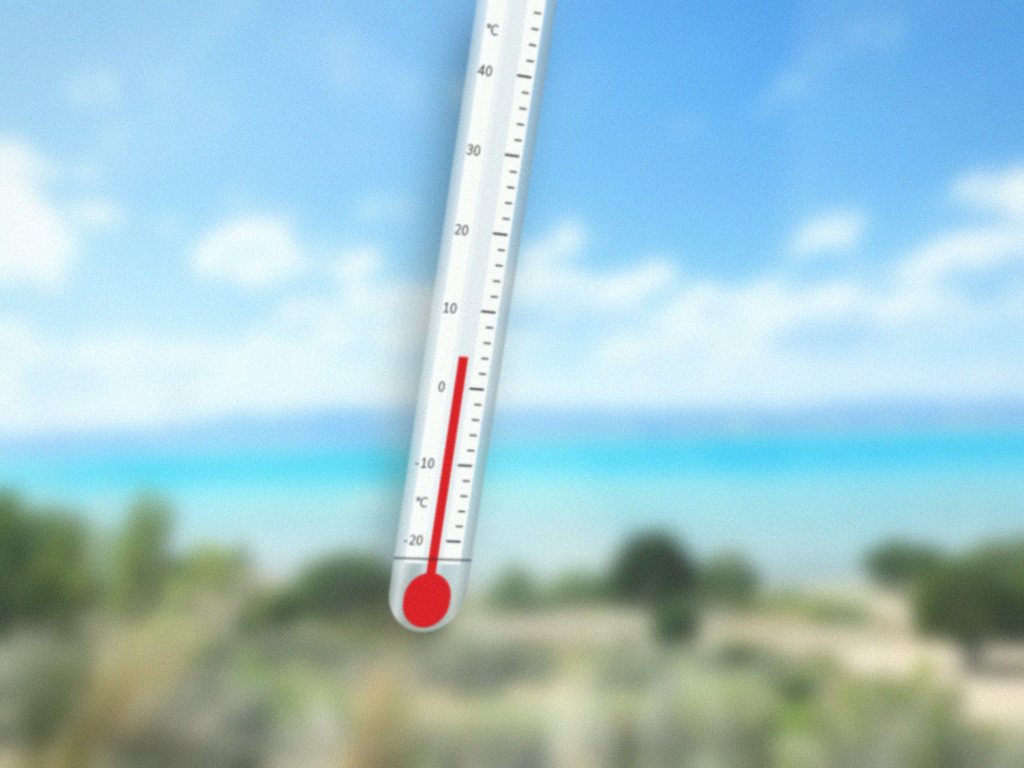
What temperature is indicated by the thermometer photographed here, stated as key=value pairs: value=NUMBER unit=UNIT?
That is value=4 unit=°C
